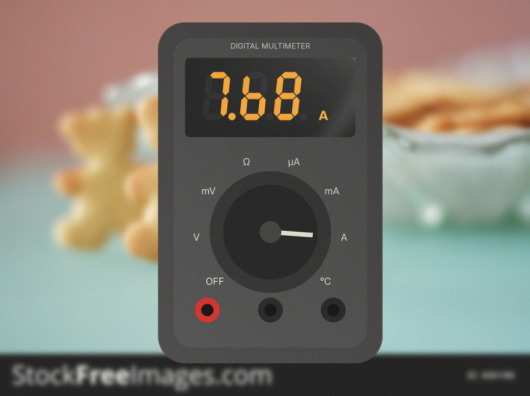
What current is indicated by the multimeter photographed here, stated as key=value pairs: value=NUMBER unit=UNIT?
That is value=7.68 unit=A
